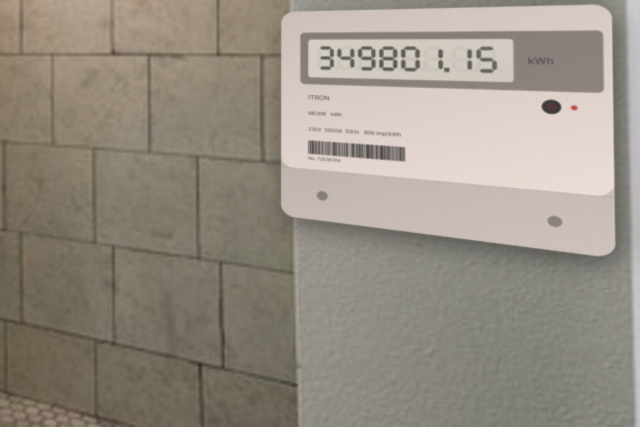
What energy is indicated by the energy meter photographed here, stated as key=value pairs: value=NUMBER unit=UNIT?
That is value=349801.15 unit=kWh
